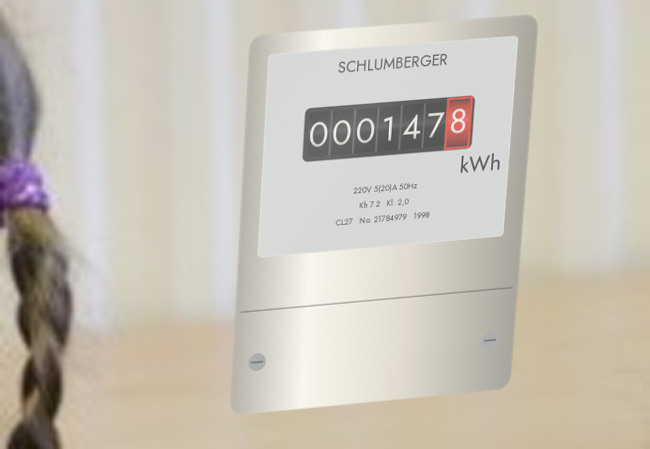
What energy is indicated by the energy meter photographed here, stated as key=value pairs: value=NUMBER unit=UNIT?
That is value=147.8 unit=kWh
